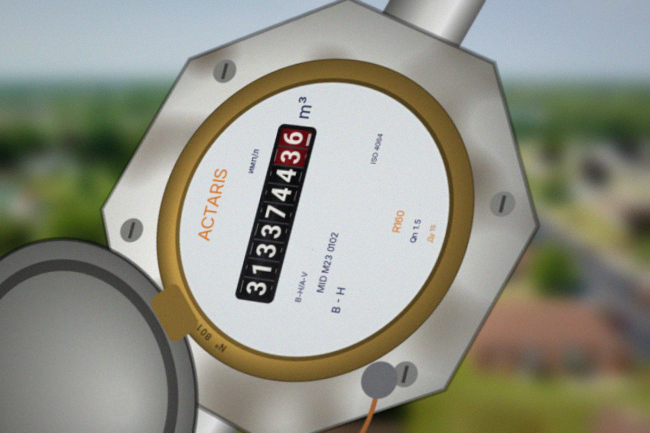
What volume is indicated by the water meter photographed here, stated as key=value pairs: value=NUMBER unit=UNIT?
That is value=3133744.36 unit=m³
